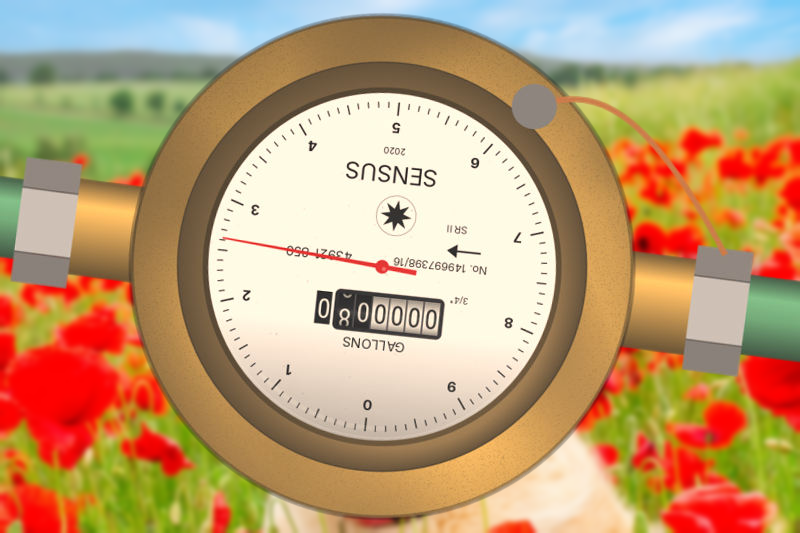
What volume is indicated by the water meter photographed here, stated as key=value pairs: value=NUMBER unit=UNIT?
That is value=82.6 unit=gal
